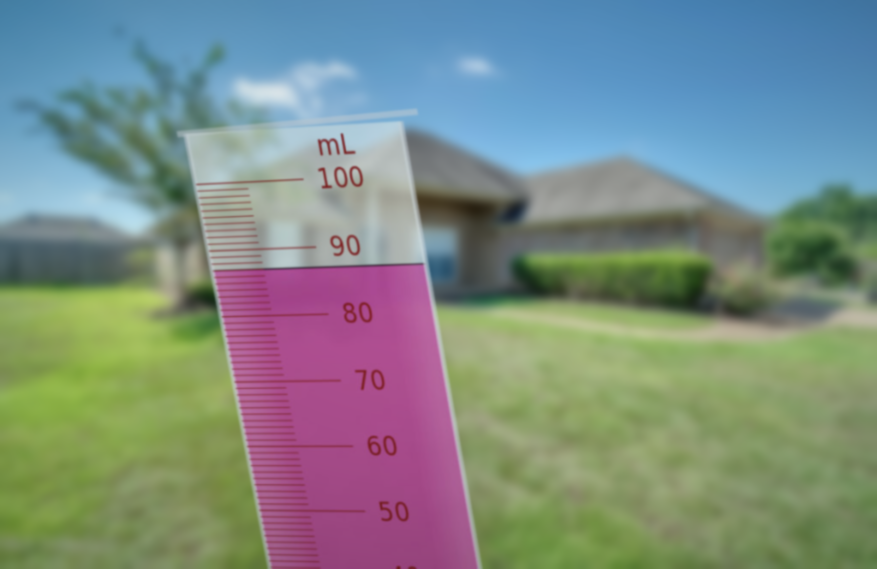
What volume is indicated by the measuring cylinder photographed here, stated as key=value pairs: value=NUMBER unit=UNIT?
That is value=87 unit=mL
